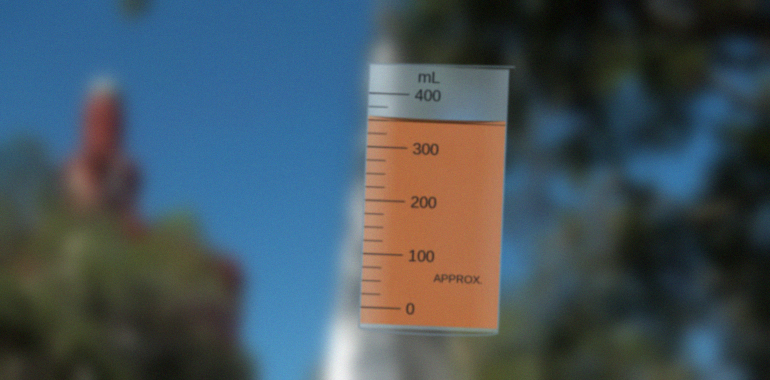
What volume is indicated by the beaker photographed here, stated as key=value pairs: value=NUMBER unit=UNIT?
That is value=350 unit=mL
